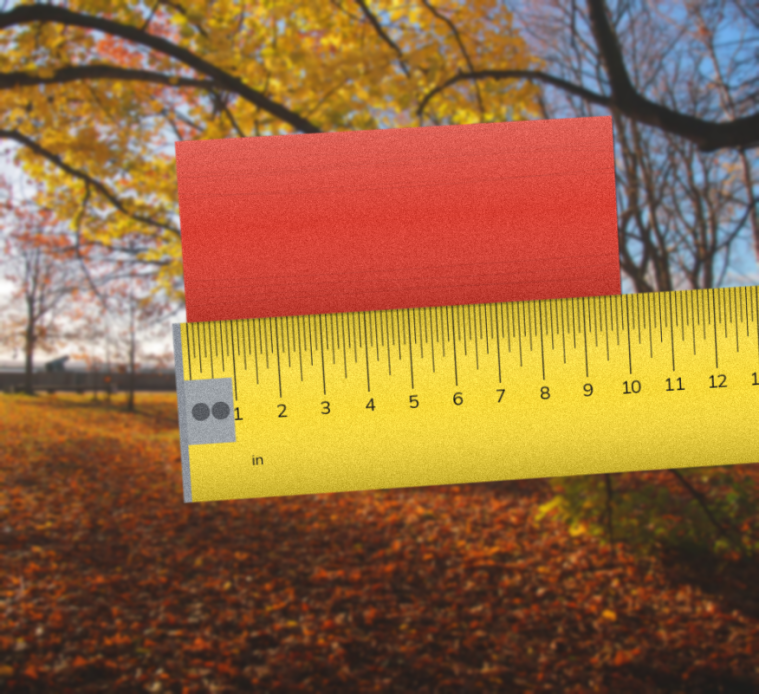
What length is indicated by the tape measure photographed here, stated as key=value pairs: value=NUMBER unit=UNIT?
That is value=9.875 unit=in
